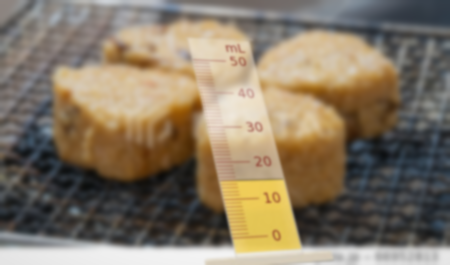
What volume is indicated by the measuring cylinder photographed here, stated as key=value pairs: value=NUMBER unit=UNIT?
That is value=15 unit=mL
